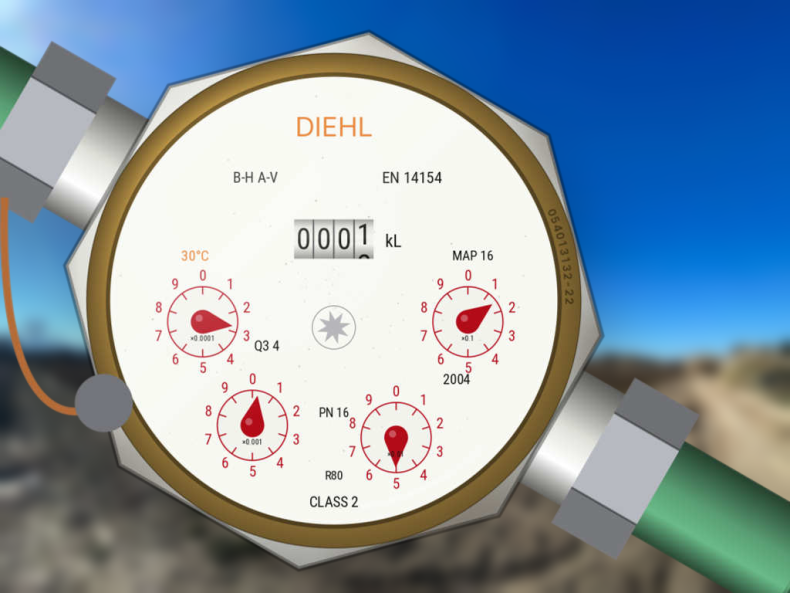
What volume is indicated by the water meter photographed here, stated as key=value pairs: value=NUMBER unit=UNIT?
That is value=1.1502 unit=kL
